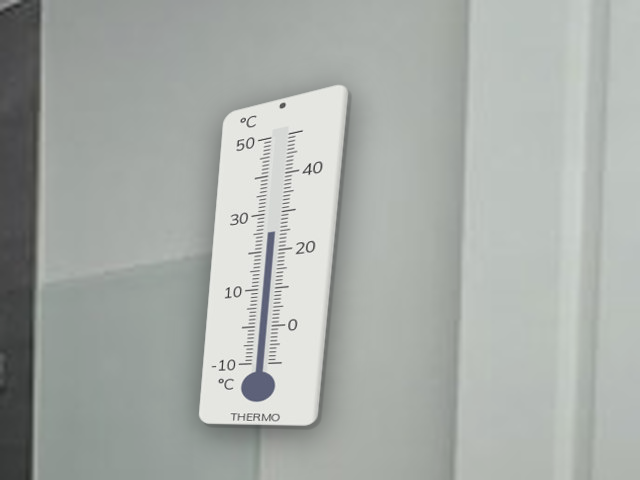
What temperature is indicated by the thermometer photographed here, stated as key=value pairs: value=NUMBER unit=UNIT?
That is value=25 unit=°C
